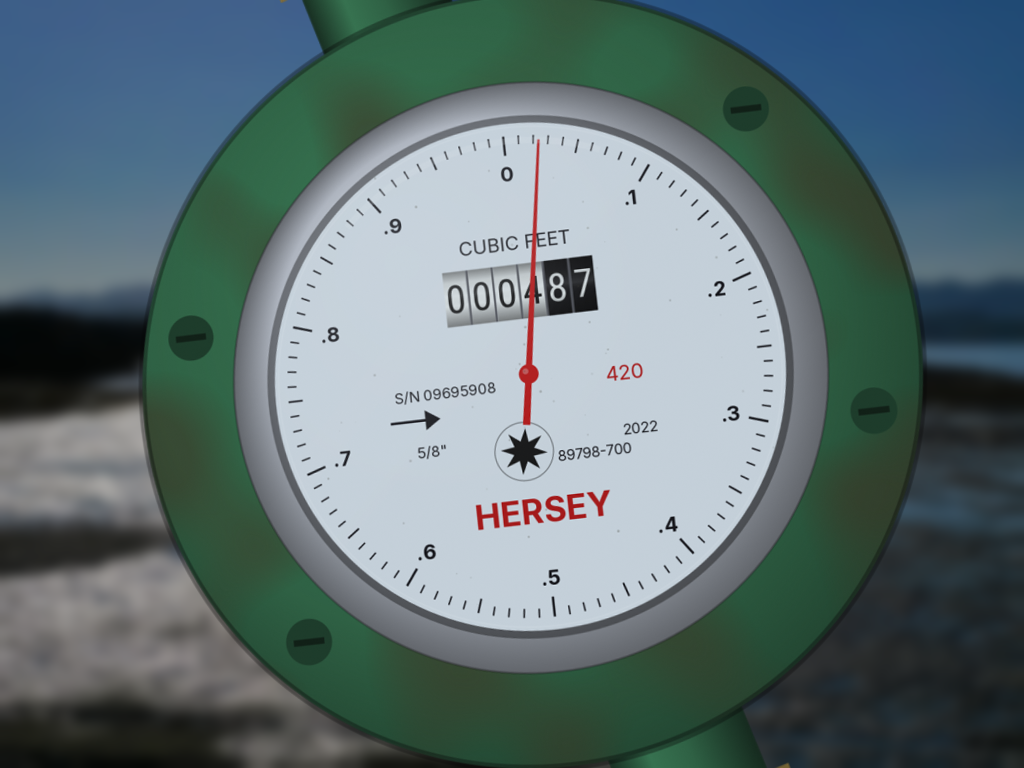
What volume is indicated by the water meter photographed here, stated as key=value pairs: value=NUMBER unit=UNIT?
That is value=487.02 unit=ft³
